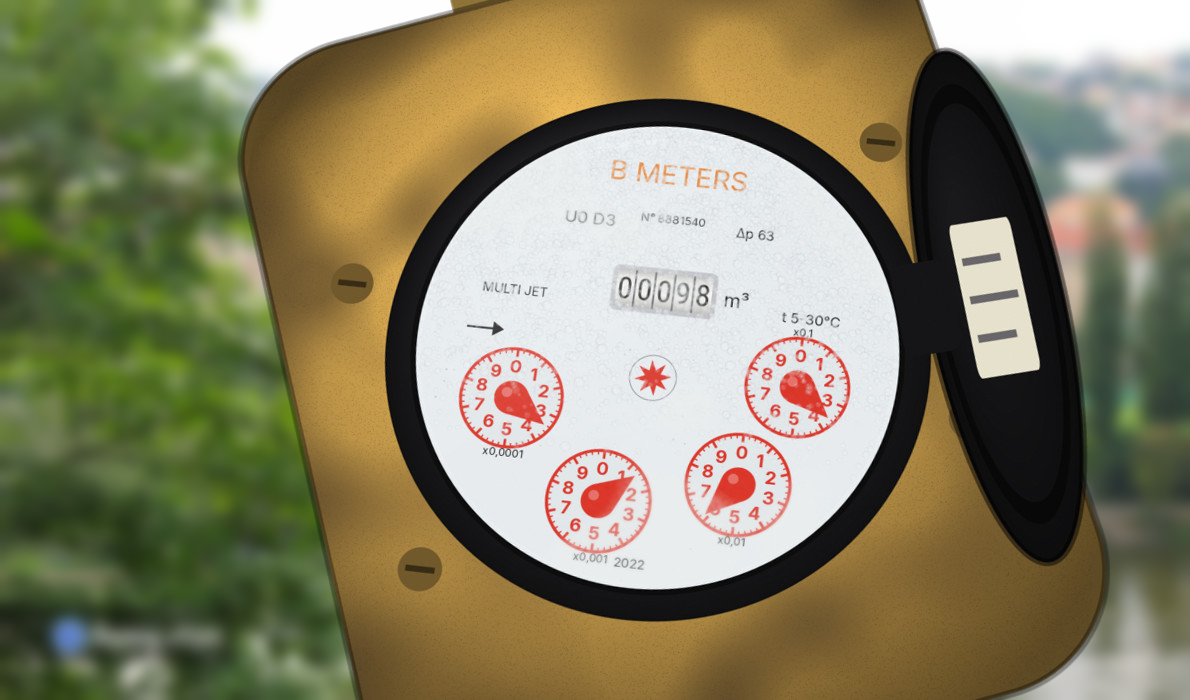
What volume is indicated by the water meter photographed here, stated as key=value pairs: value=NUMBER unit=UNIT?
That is value=98.3613 unit=m³
